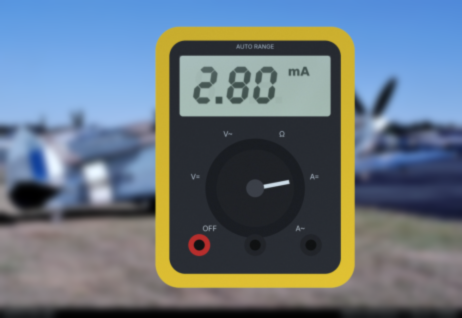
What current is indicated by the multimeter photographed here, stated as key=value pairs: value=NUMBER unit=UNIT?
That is value=2.80 unit=mA
